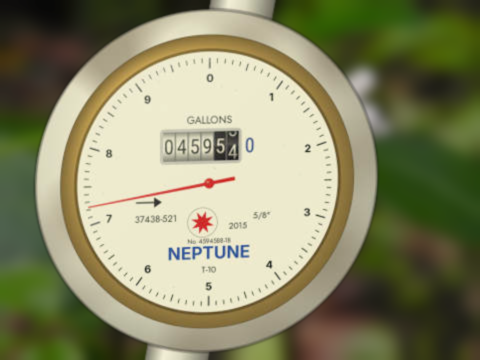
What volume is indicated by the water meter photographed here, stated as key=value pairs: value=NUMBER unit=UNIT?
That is value=459537.2 unit=gal
